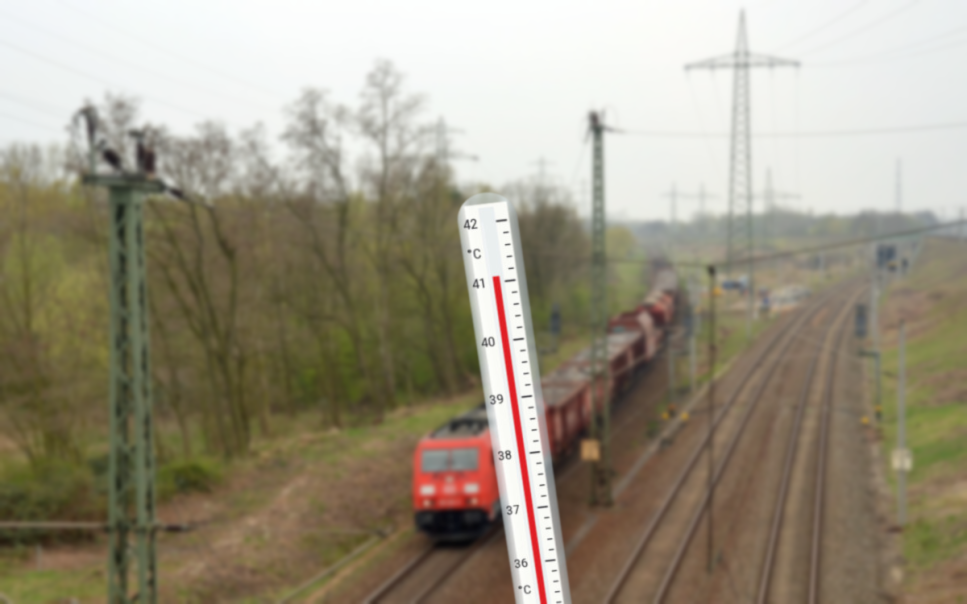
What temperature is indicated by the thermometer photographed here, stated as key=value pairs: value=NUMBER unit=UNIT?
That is value=41.1 unit=°C
